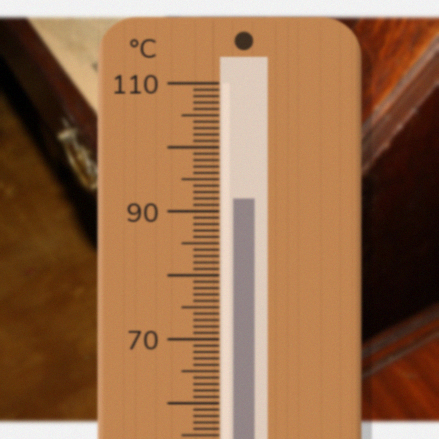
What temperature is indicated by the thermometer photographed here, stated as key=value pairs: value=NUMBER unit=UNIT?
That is value=92 unit=°C
